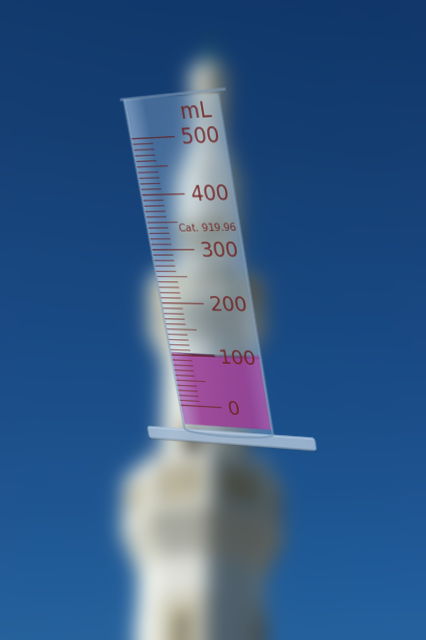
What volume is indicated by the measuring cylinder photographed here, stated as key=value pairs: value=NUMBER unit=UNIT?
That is value=100 unit=mL
